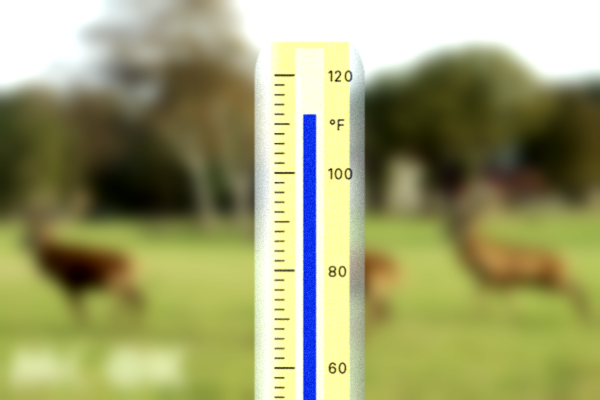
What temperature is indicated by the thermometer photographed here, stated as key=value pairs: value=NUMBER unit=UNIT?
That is value=112 unit=°F
